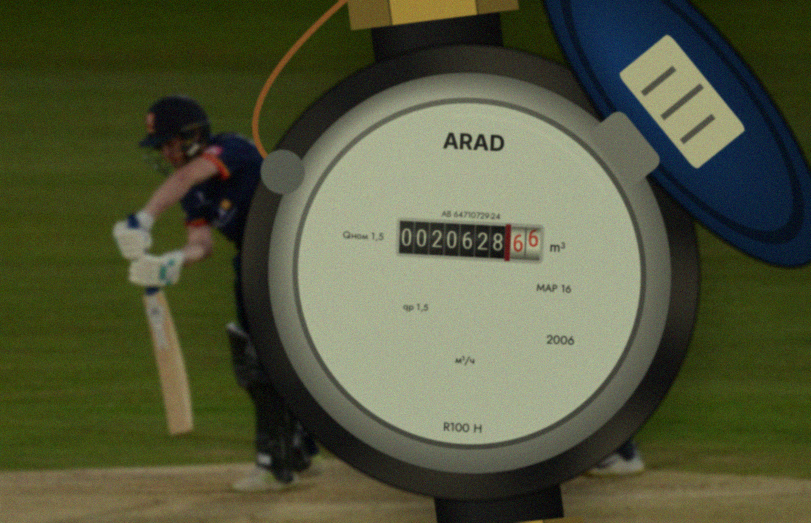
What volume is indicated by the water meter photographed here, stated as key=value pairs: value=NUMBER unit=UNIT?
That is value=20628.66 unit=m³
